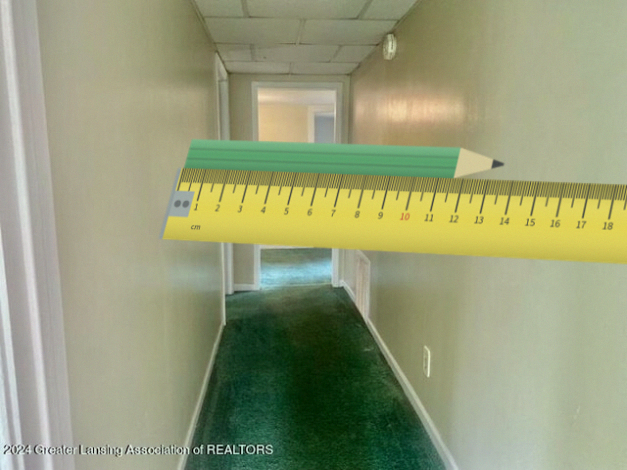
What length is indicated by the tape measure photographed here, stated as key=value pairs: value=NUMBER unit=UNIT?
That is value=13.5 unit=cm
